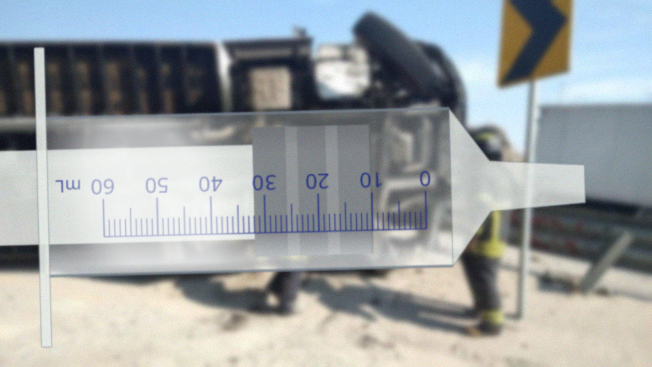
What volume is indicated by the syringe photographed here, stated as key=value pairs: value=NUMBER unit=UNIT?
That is value=10 unit=mL
